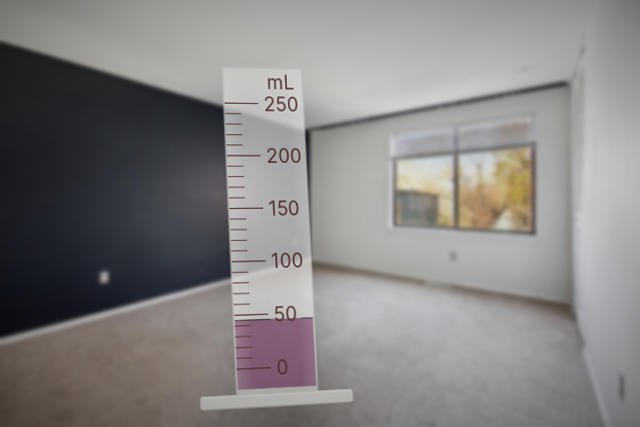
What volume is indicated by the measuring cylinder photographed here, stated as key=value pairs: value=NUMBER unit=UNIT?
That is value=45 unit=mL
